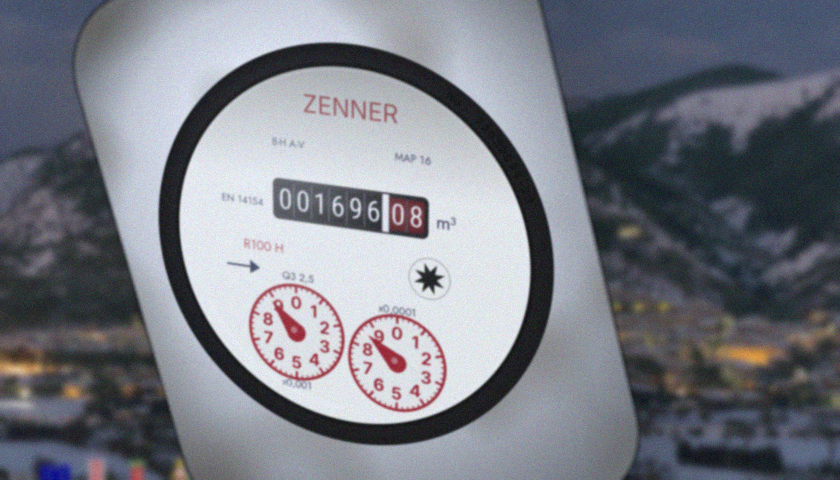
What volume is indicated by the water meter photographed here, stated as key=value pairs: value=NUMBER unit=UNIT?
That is value=1696.0888 unit=m³
